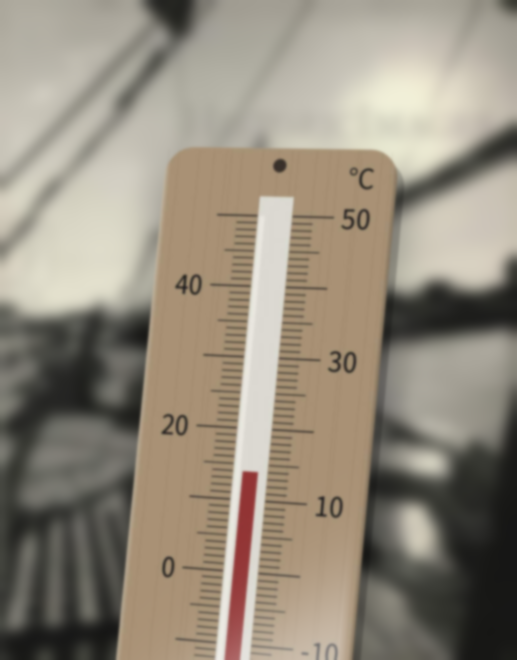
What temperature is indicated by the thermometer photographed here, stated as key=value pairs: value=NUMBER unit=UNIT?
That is value=14 unit=°C
